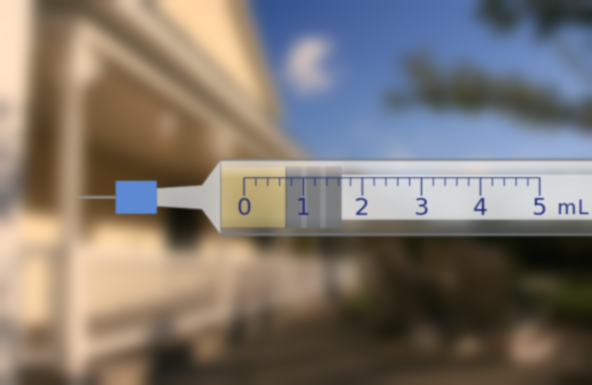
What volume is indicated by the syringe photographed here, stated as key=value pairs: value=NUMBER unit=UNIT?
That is value=0.7 unit=mL
